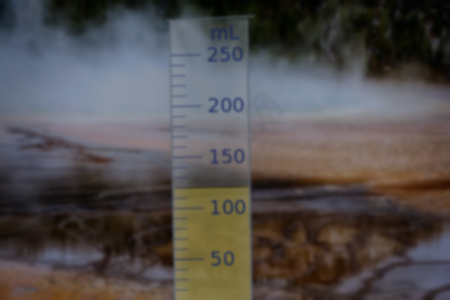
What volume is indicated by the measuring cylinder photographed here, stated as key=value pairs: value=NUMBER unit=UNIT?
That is value=120 unit=mL
